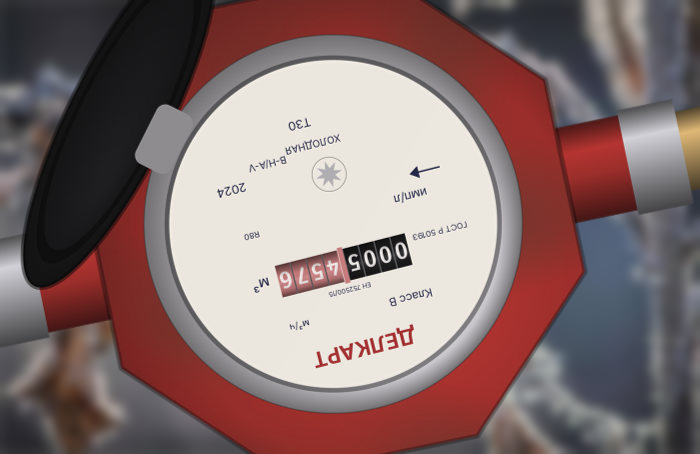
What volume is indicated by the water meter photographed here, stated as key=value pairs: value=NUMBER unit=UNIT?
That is value=5.4576 unit=m³
